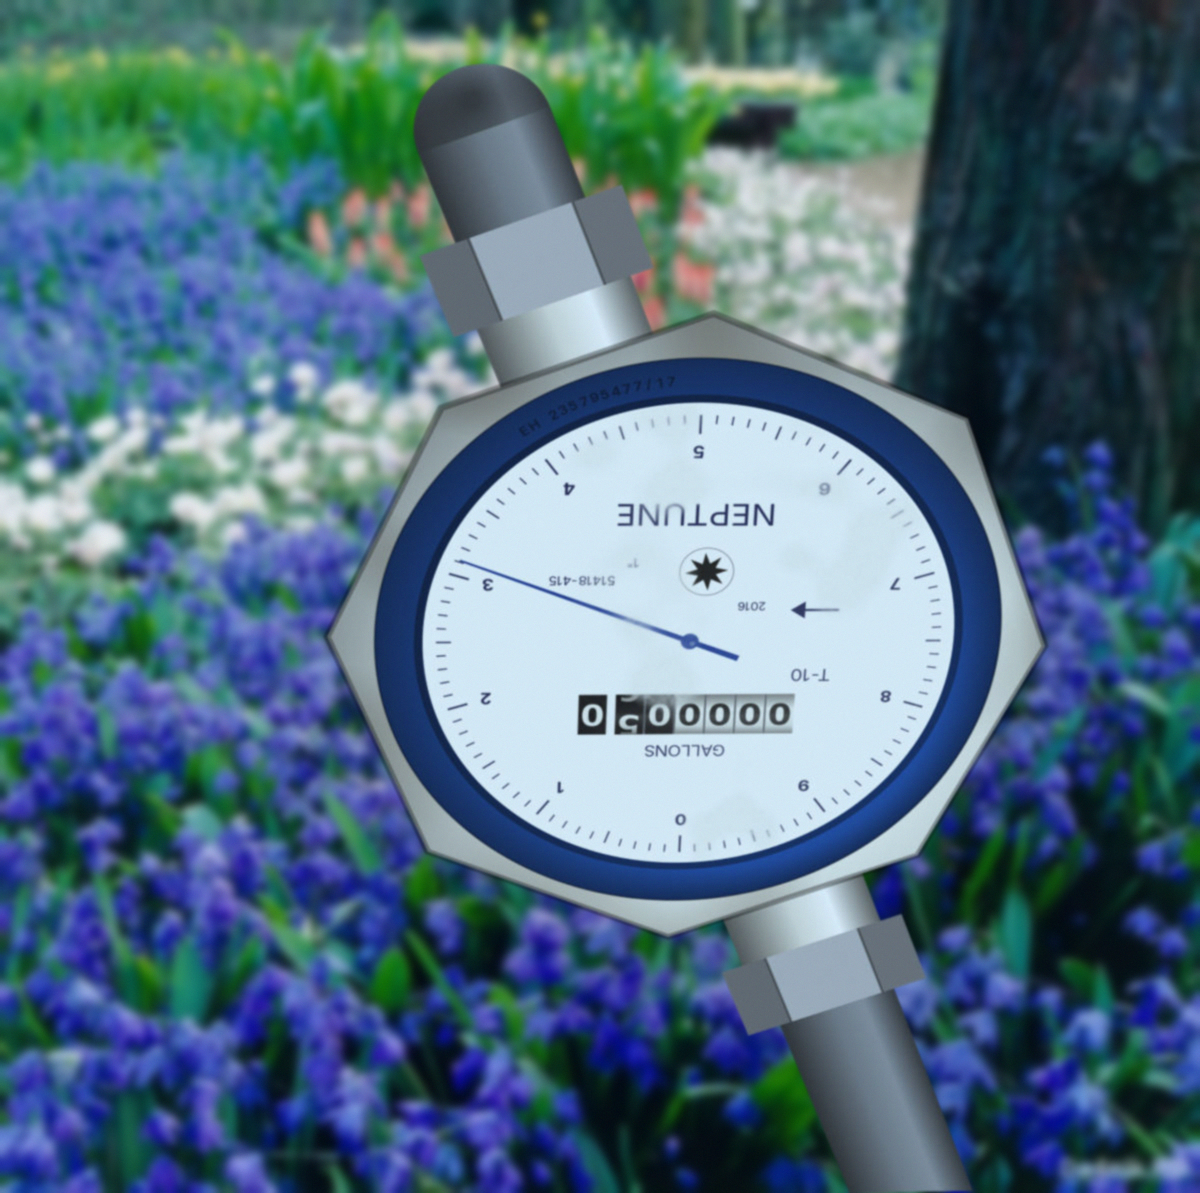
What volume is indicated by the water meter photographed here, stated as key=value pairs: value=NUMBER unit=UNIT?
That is value=53.1 unit=gal
